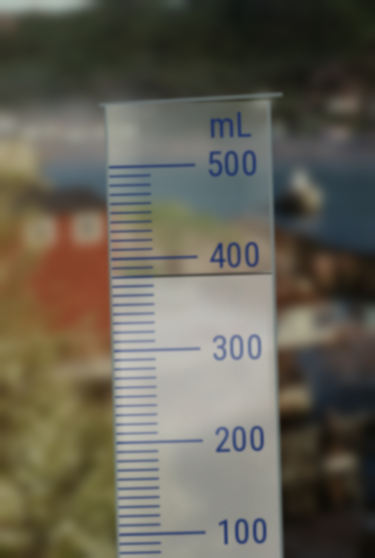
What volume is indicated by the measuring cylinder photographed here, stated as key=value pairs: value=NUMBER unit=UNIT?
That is value=380 unit=mL
